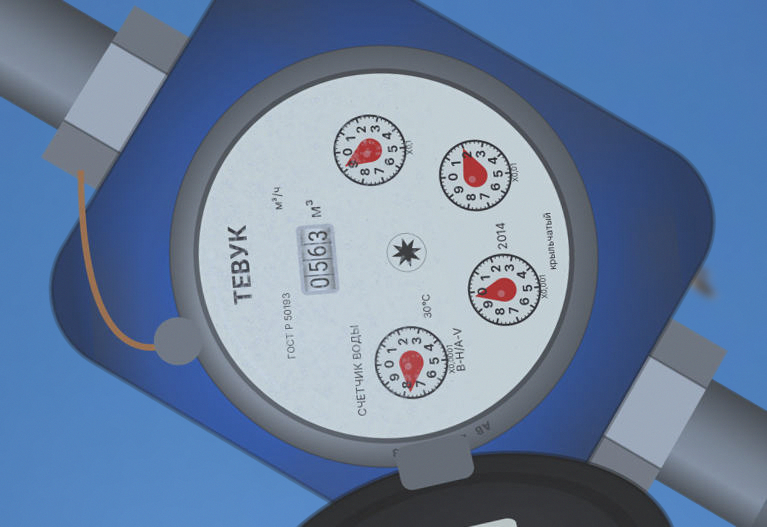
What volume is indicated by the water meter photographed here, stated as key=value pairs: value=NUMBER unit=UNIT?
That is value=562.9197 unit=m³
